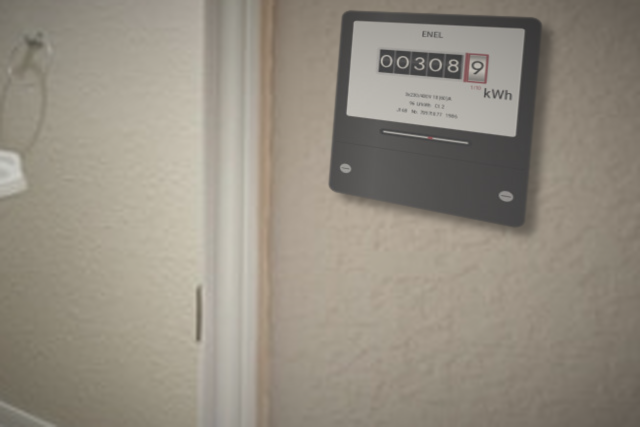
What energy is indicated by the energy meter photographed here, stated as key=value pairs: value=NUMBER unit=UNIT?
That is value=308.9 unit=kWh
